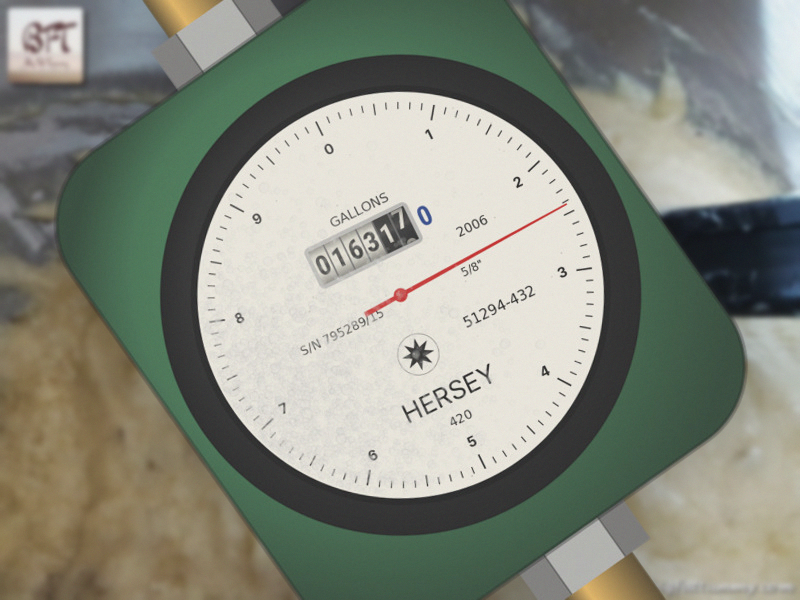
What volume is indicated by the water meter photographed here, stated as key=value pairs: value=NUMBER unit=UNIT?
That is value=163172.4 unit=gal
